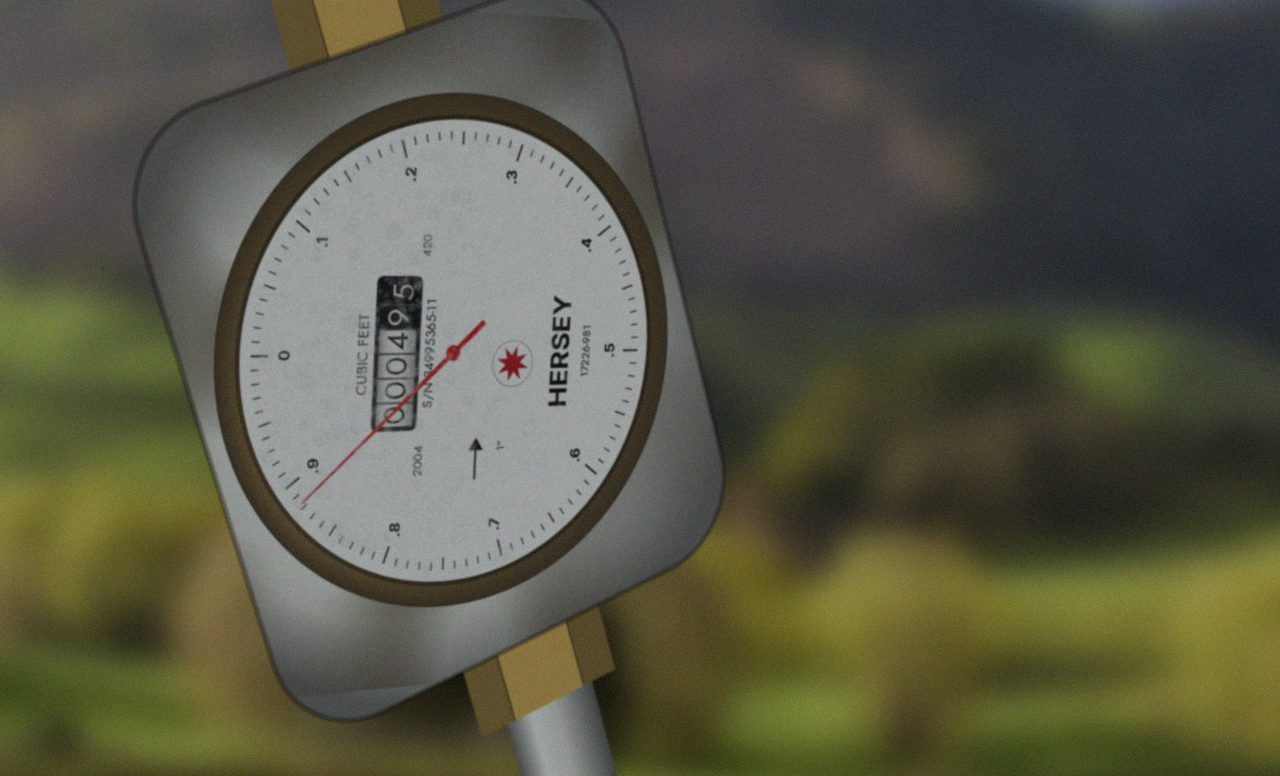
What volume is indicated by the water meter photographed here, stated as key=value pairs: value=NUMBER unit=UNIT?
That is value=494.88 unit=ft³
